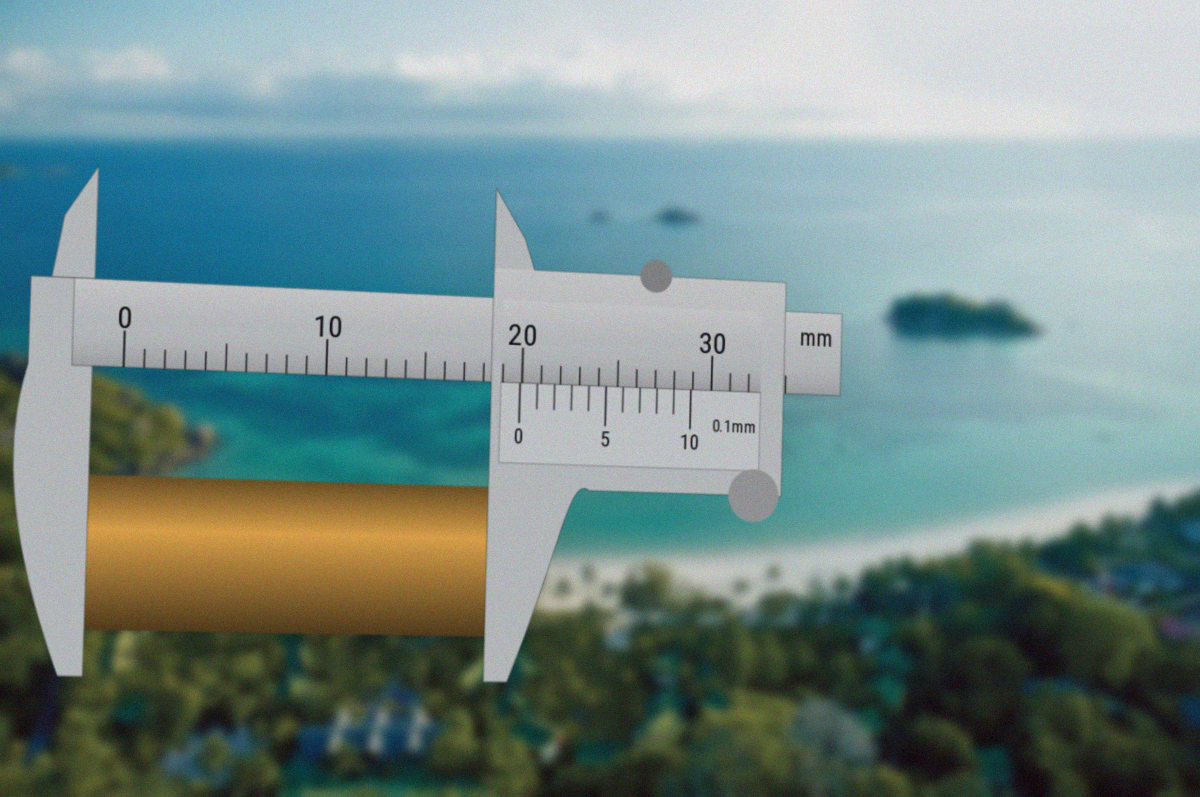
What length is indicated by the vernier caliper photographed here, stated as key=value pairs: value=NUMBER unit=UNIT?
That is value=19.9 unit=mm
